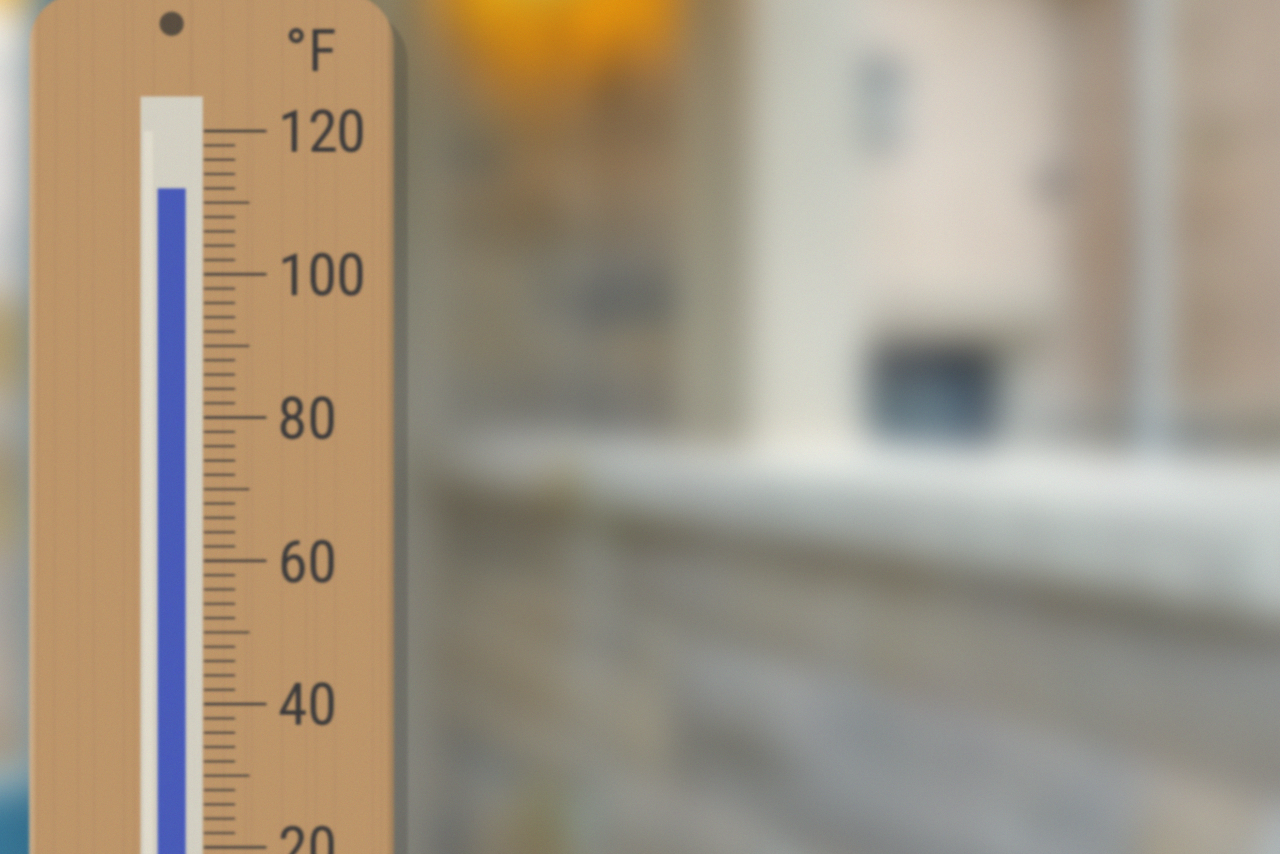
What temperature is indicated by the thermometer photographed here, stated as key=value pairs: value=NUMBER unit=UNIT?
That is value=112 unit=°F
